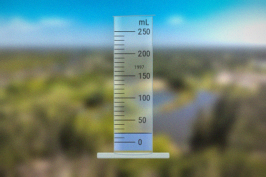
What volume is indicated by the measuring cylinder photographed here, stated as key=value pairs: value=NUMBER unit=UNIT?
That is value=20 unit=mL
